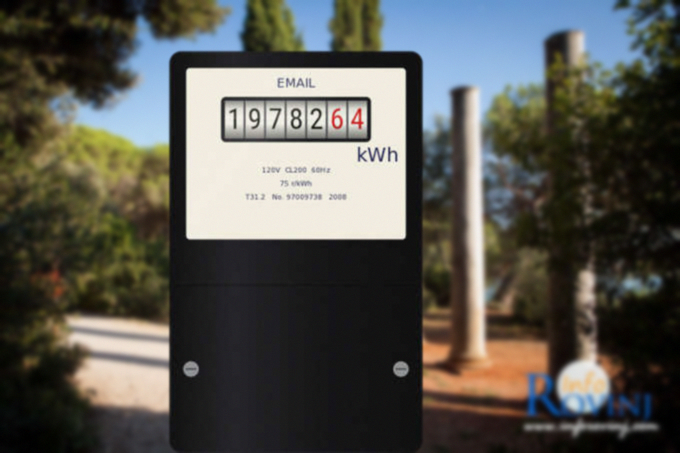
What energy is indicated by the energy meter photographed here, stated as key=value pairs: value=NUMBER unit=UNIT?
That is value=19782.64 unit=kWh
